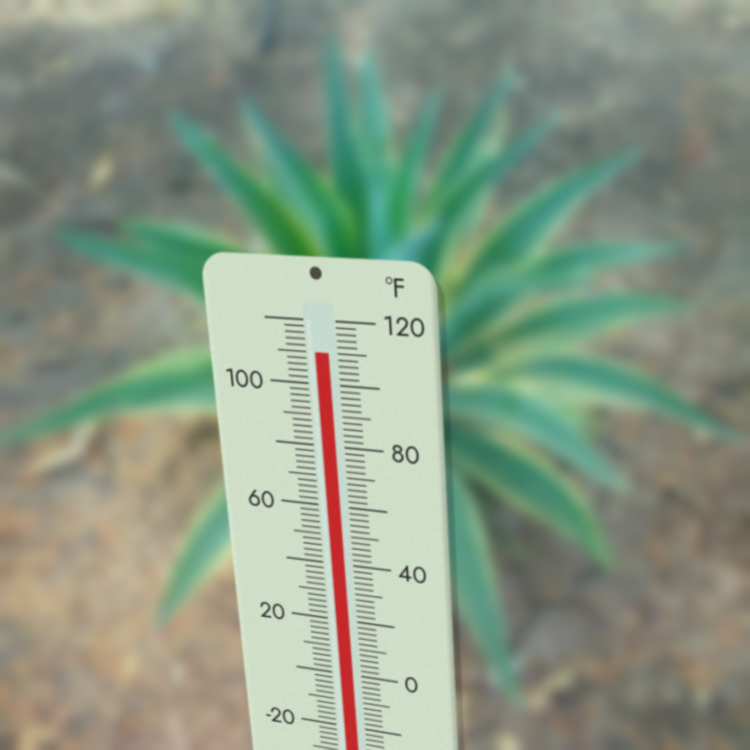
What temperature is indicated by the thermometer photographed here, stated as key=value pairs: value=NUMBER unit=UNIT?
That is value=110 unit=°F
